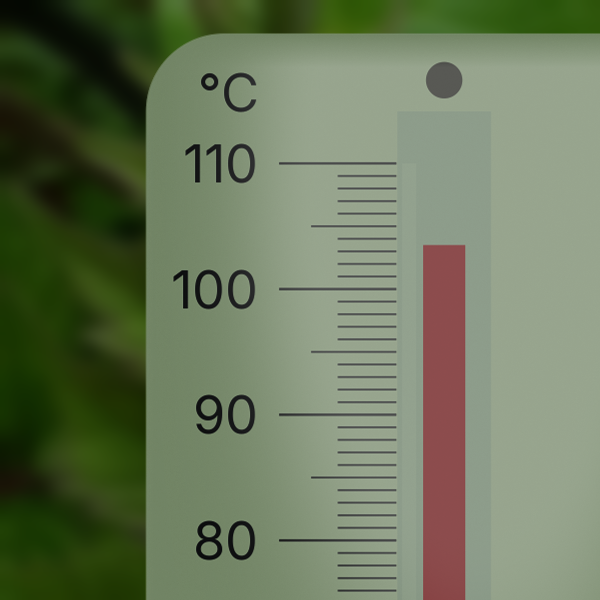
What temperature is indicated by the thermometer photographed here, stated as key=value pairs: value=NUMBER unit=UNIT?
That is value=103.5 unit=°C
